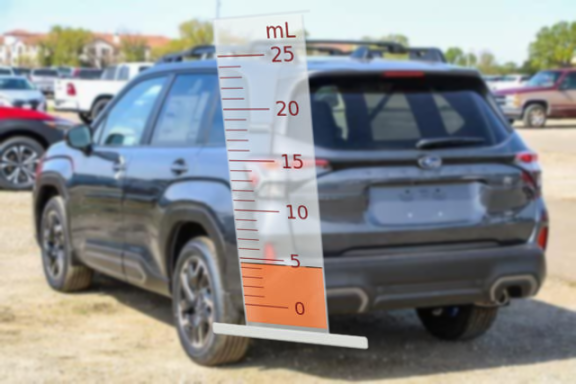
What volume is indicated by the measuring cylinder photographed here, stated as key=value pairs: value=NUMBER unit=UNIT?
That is value=4.5 unit=mL
